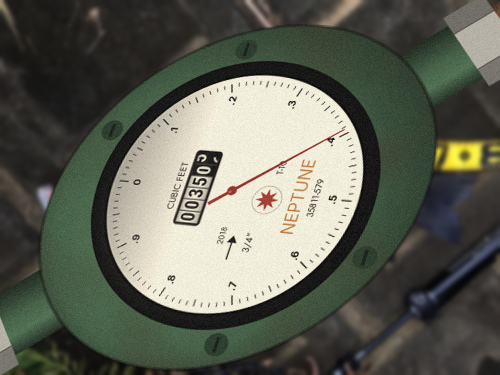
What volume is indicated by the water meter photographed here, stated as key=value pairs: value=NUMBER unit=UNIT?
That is value=3505.39 unit=ft³
